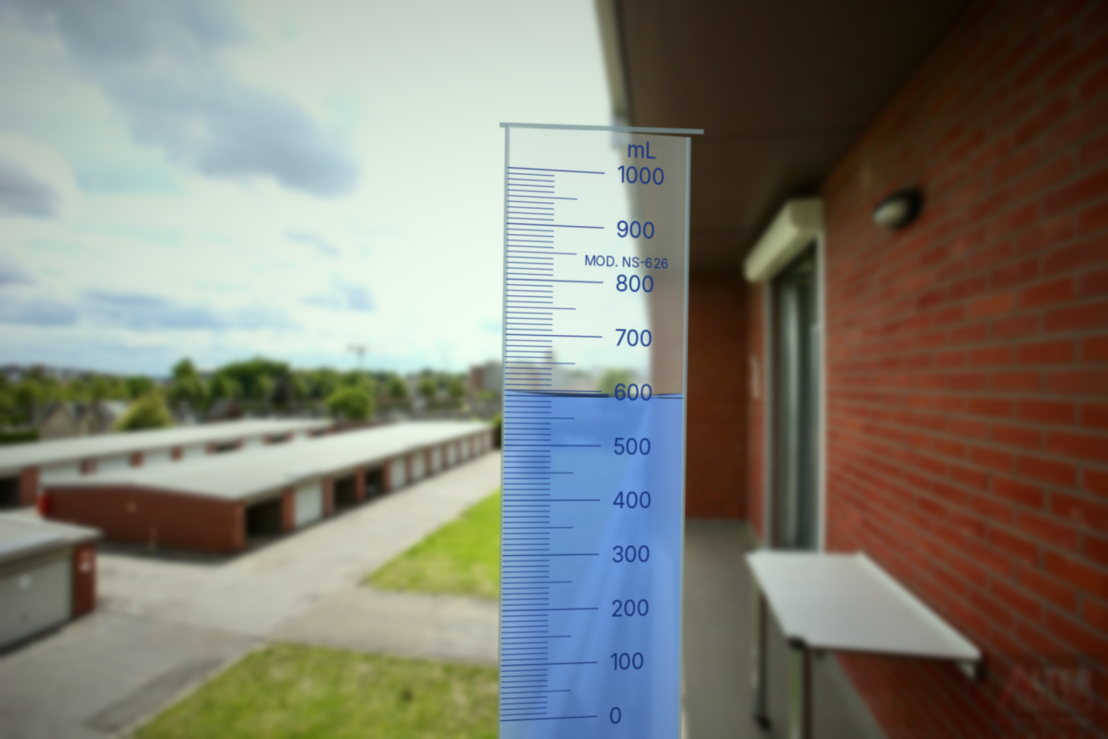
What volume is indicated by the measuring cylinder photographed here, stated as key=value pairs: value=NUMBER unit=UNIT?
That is value=590 unit=mL
